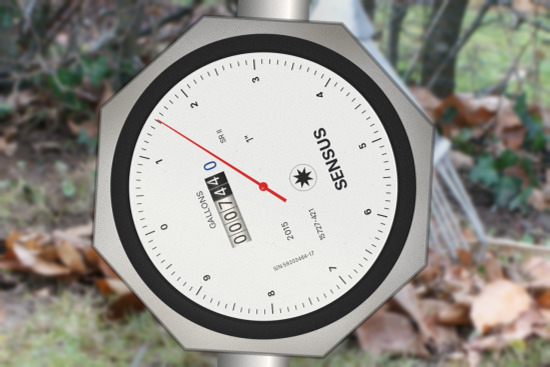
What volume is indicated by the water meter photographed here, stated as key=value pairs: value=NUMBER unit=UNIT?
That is value=7441.5 unit=gal
